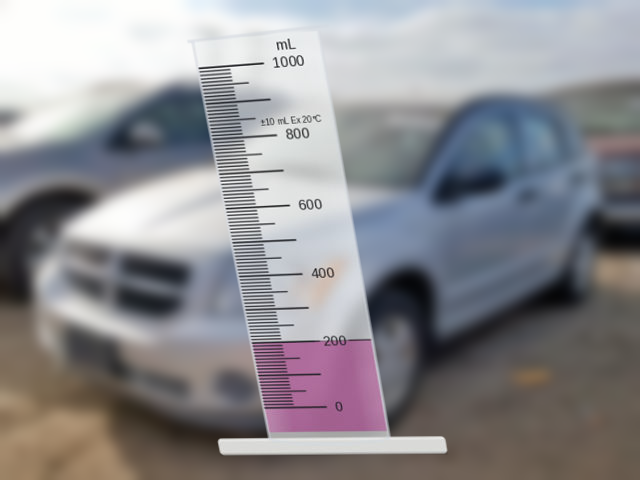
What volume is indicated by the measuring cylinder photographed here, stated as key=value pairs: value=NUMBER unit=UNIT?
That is value=200 unit=mL
